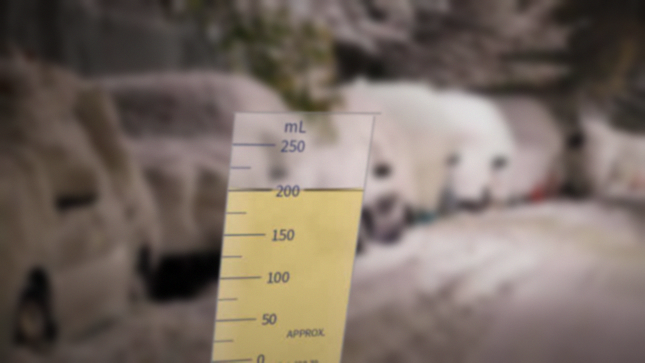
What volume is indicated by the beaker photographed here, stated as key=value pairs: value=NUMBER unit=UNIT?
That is value=200 unit=mL
